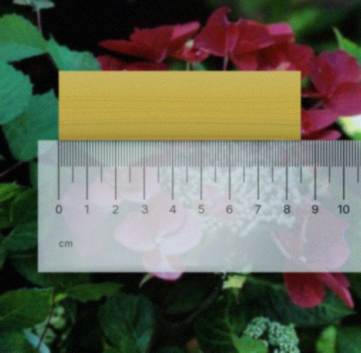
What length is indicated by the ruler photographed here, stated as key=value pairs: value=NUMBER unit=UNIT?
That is value=8.5 unit=cm
